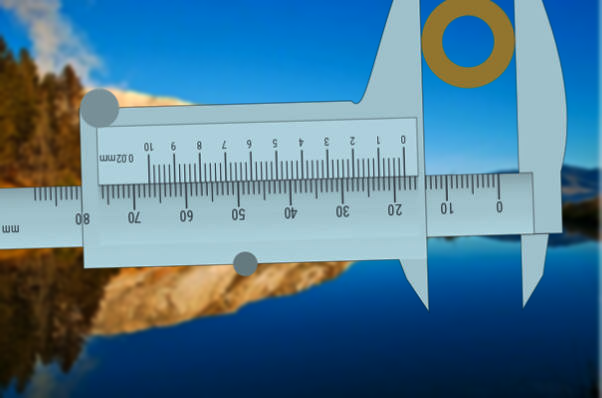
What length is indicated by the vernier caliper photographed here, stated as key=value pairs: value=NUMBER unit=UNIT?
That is value=18.0 unit=mm
